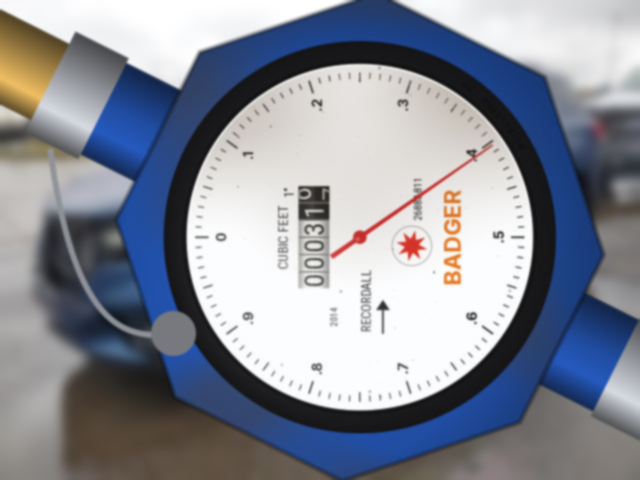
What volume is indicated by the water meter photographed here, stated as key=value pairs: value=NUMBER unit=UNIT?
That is value=316.40 unit=ft³
